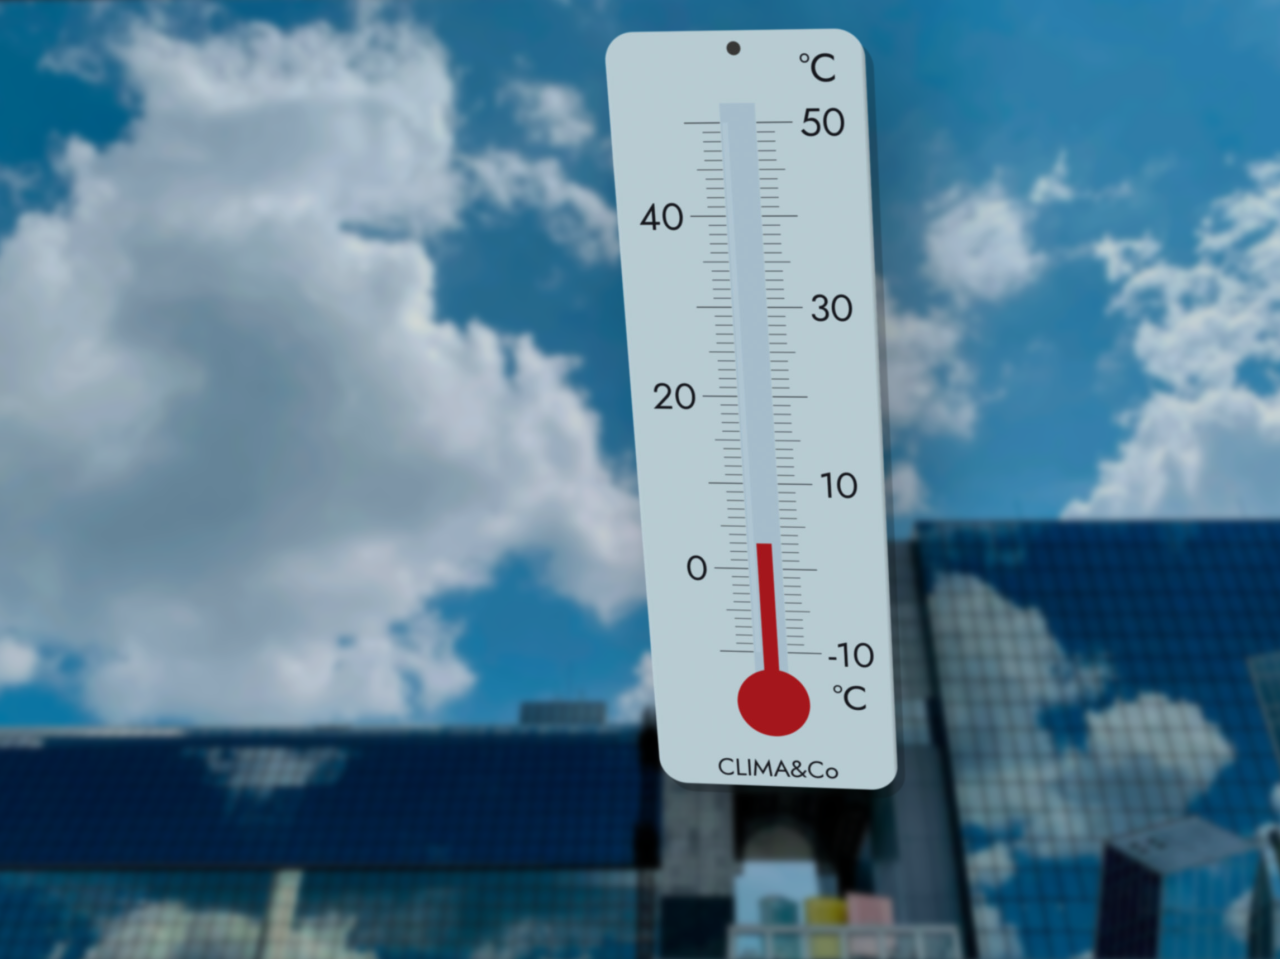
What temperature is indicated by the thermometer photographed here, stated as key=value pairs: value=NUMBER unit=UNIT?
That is value=3 unit=°C
